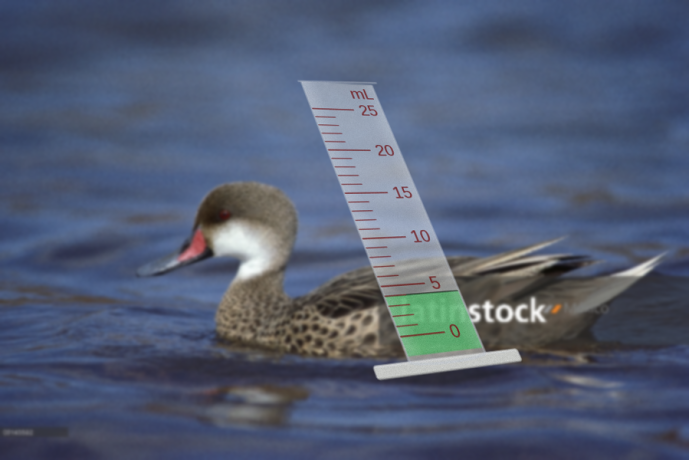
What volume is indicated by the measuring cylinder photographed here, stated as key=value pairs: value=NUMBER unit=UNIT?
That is value=4 unit=mL
